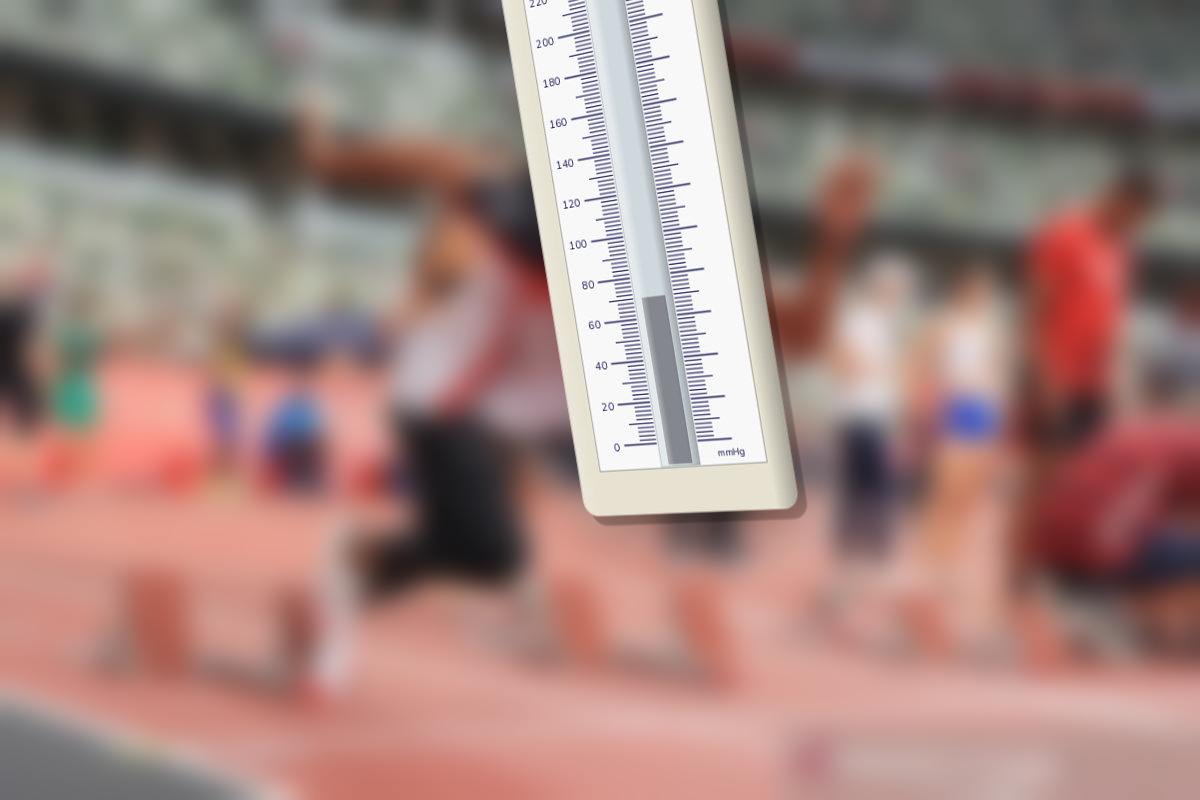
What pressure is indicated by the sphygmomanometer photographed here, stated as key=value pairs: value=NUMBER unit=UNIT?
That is value=70 unit=mmHg
